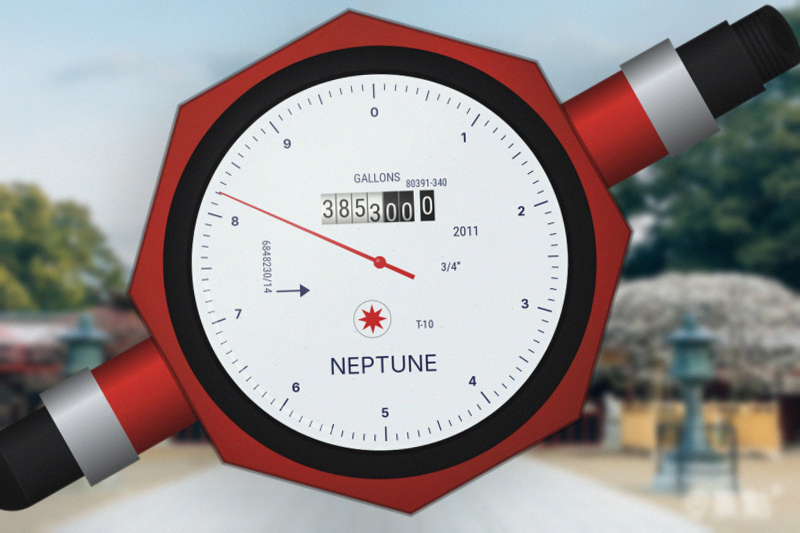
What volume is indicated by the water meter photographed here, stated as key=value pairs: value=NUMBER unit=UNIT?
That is value=3852998.2 unit=gal
